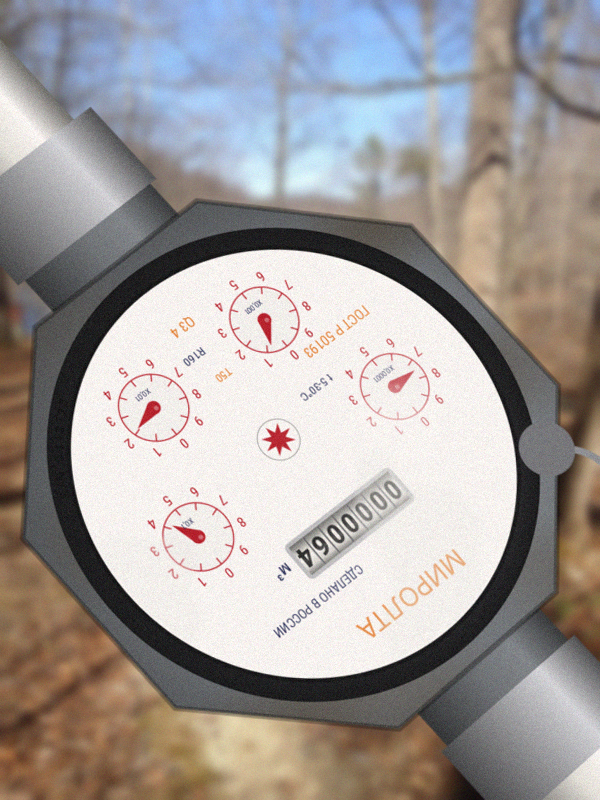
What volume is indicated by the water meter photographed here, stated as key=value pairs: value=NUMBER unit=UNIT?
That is value=64.4207 unit=m³
